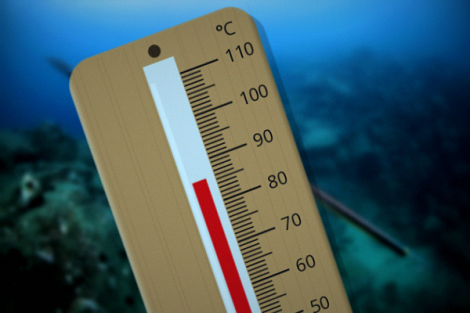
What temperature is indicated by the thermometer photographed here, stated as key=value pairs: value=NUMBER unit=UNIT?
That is value=86 unit=°C
